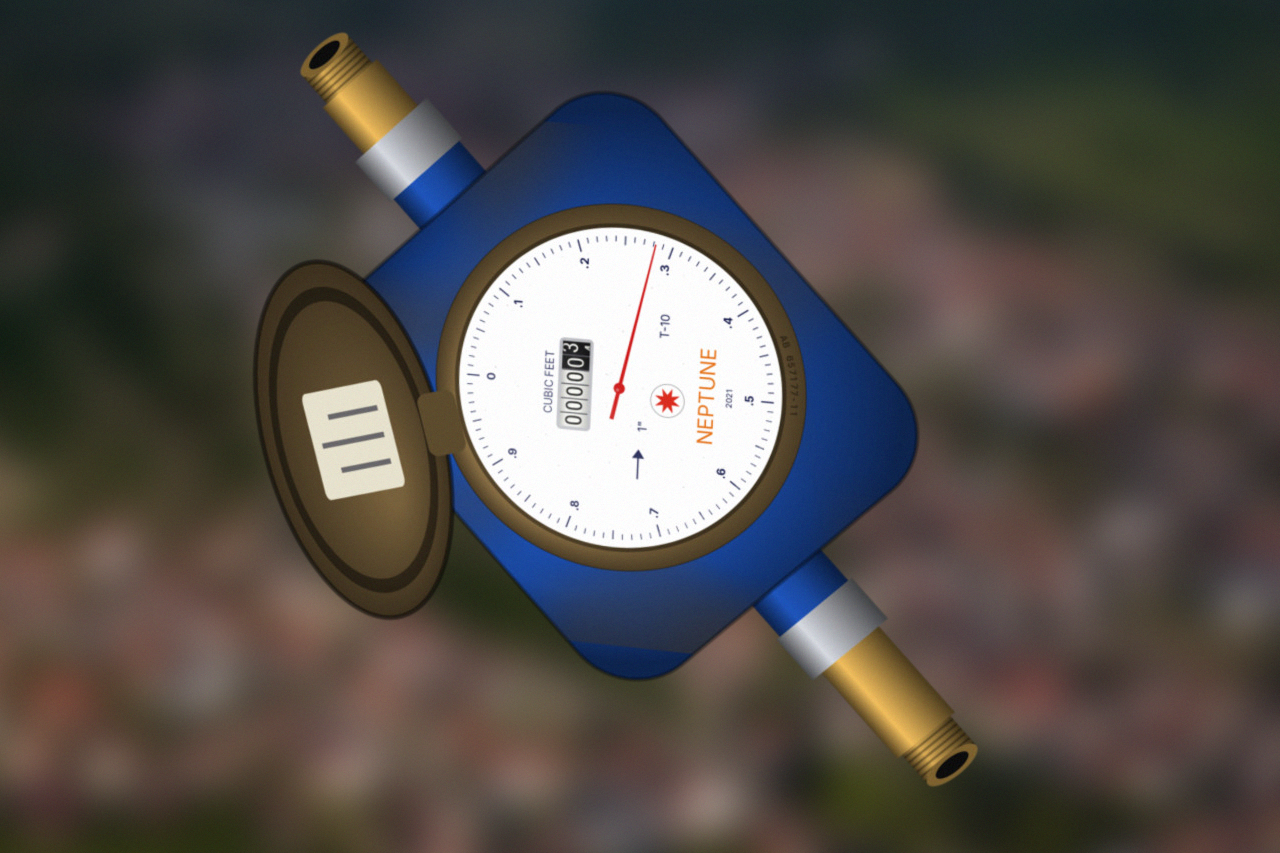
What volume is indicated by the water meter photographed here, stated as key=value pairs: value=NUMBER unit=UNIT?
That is value=3.28 unit=ft³
